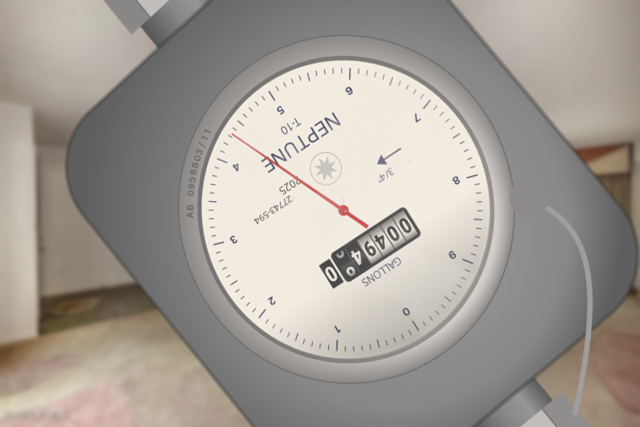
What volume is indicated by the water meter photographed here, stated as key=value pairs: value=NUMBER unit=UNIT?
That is value=49484.3 unit=gal
